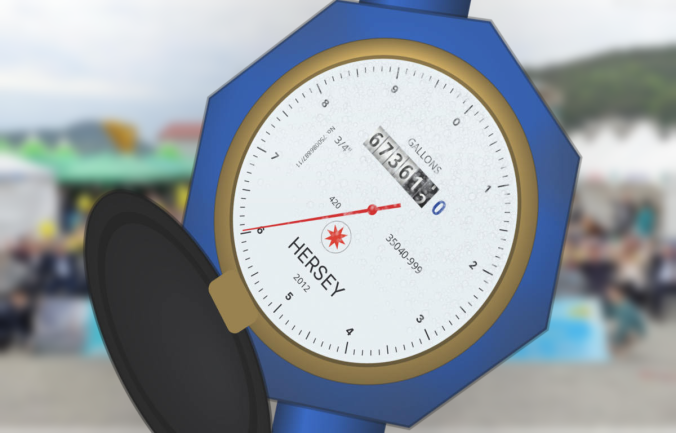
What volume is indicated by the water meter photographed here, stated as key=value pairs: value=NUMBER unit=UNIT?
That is value=6736116.0 unit=gal
